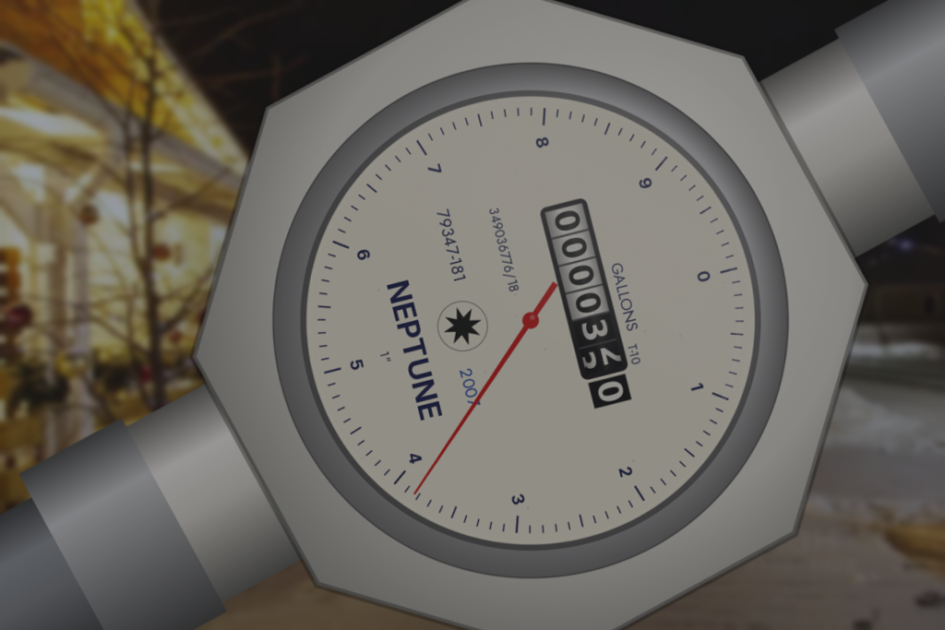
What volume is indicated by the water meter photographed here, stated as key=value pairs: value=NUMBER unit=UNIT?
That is value=323.8 unit=gal
